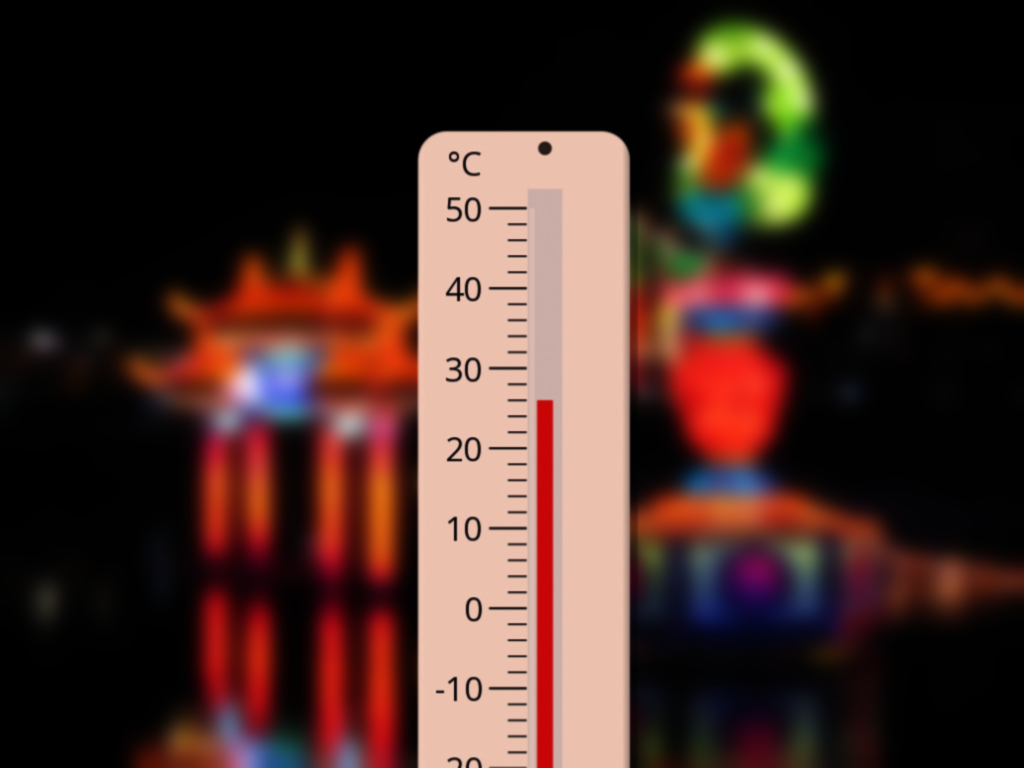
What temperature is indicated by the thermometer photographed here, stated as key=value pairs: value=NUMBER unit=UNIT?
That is value=26 unit=°C
